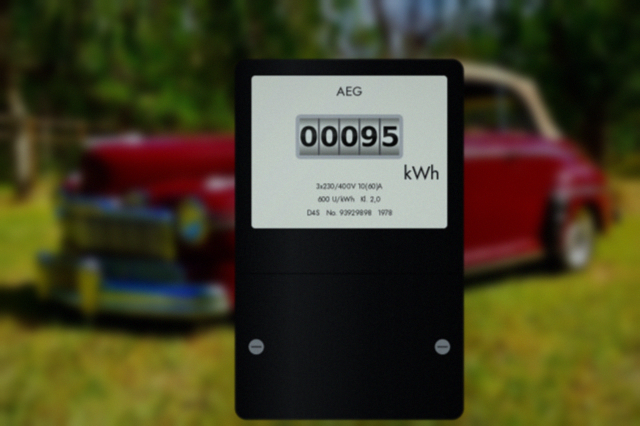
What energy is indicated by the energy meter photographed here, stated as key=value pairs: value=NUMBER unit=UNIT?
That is value=95 unit=kWh
